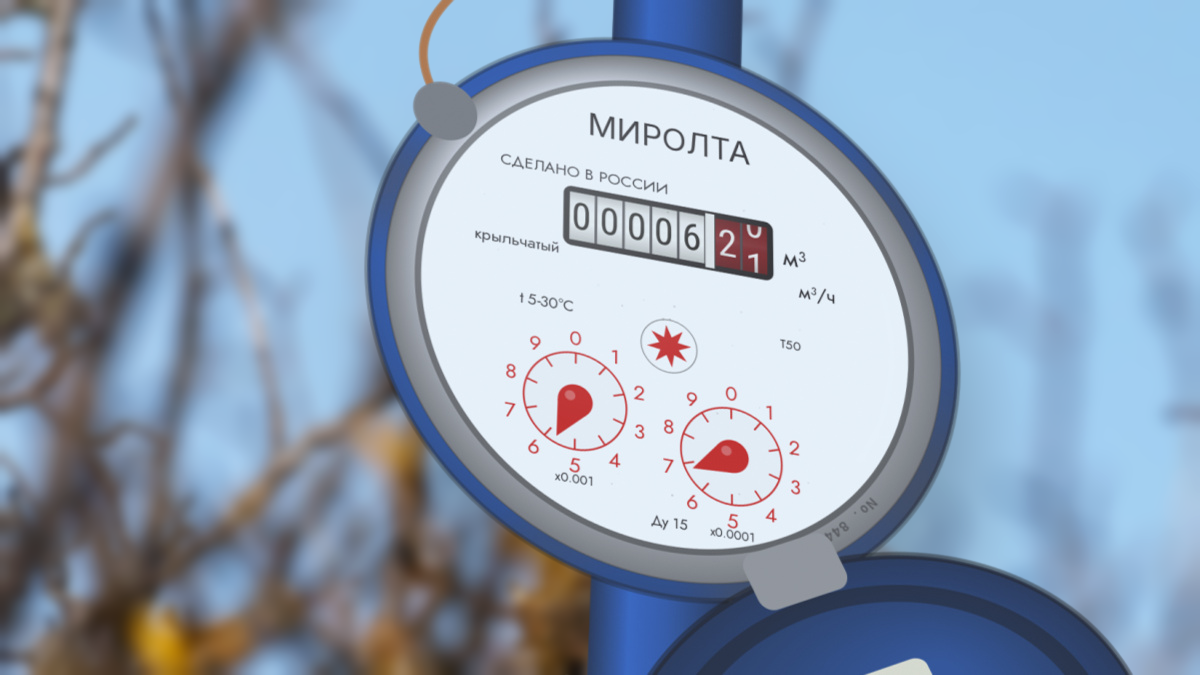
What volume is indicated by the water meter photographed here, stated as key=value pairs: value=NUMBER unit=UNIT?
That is value=6.2056 unit=m³
